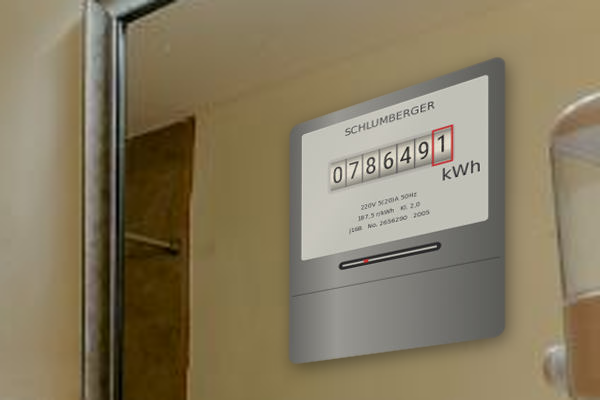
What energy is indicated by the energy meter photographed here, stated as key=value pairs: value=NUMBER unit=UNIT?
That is value=78649.1 unit=kWh
